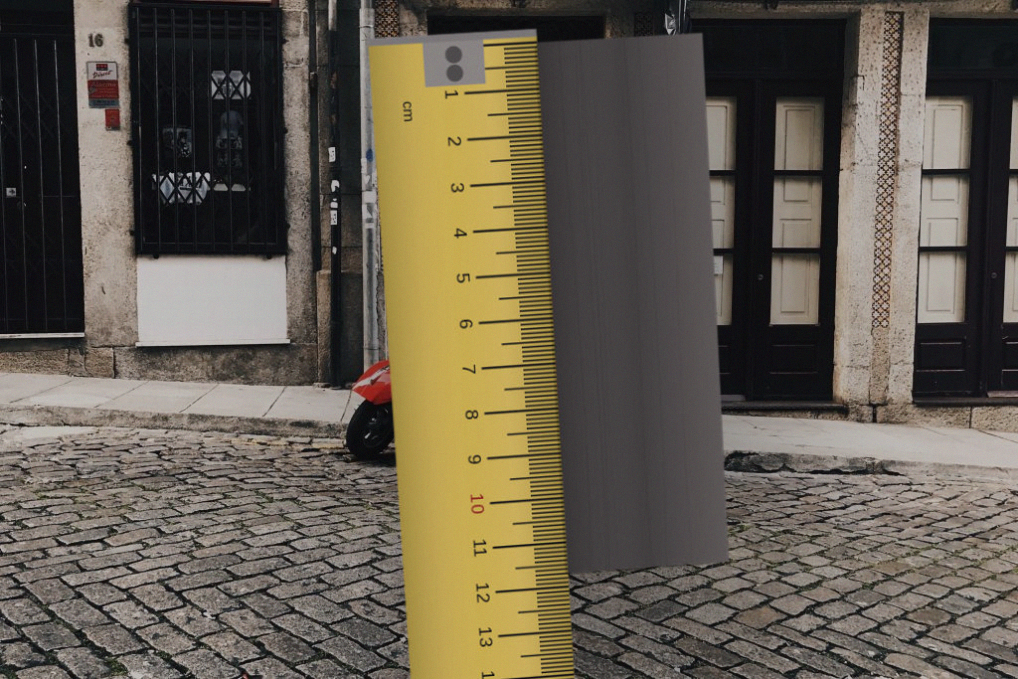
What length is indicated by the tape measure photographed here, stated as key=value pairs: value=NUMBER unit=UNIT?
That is value=11.7 unit=cm
